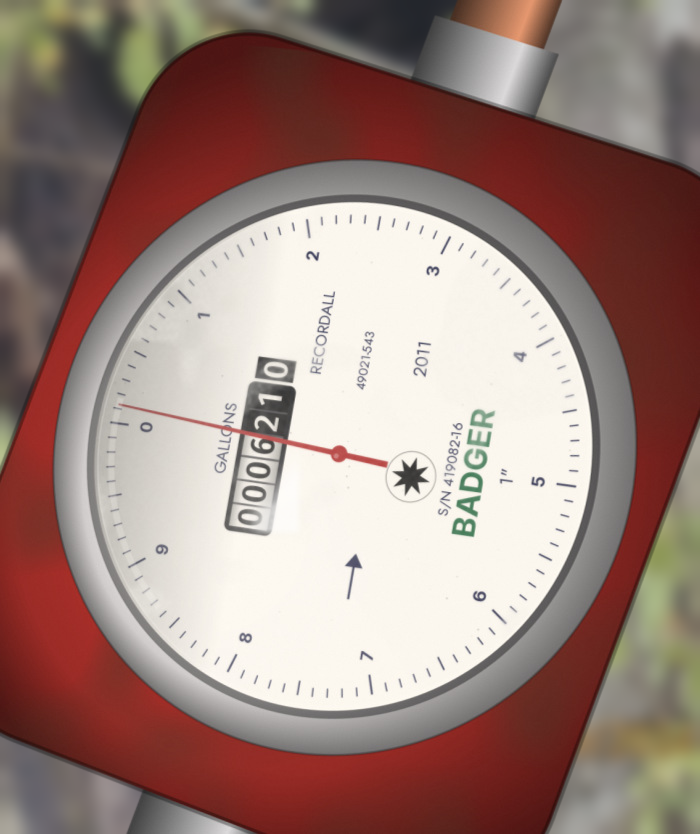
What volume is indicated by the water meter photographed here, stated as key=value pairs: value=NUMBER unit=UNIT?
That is value=6210.1 unit=gal
